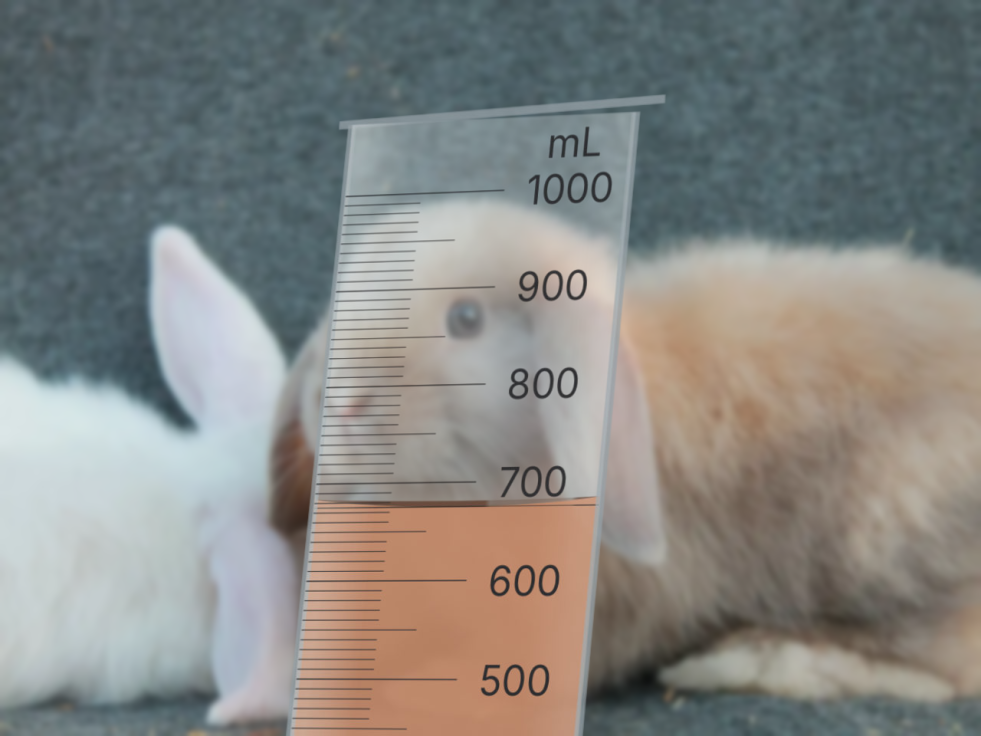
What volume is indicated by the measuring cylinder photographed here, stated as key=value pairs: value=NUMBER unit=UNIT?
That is value=675 unit=mL
